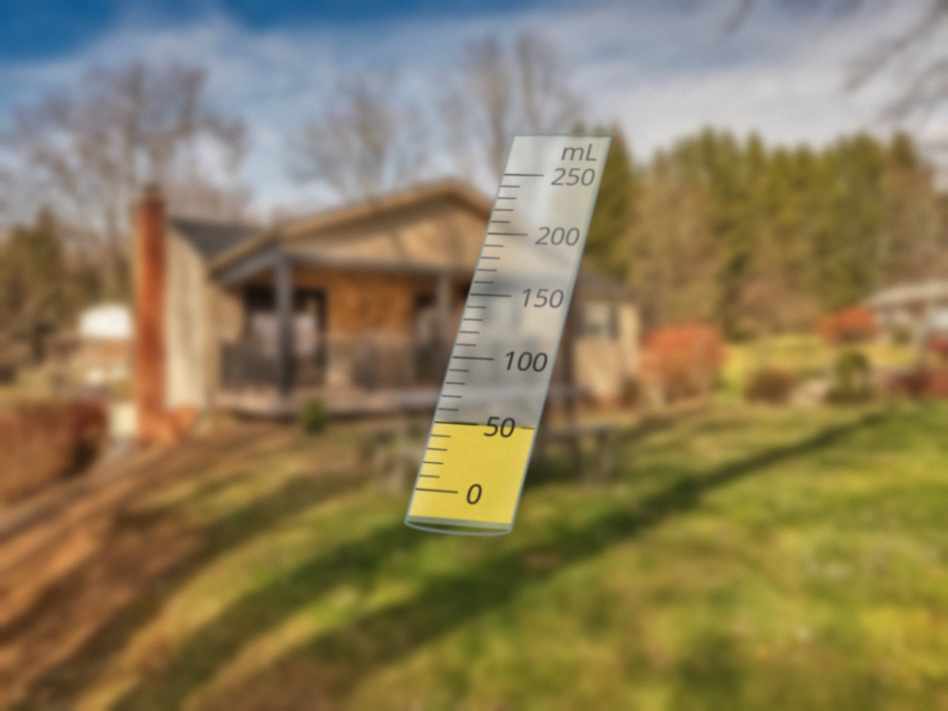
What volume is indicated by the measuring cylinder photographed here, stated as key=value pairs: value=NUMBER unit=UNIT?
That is value=50 unit=mL
